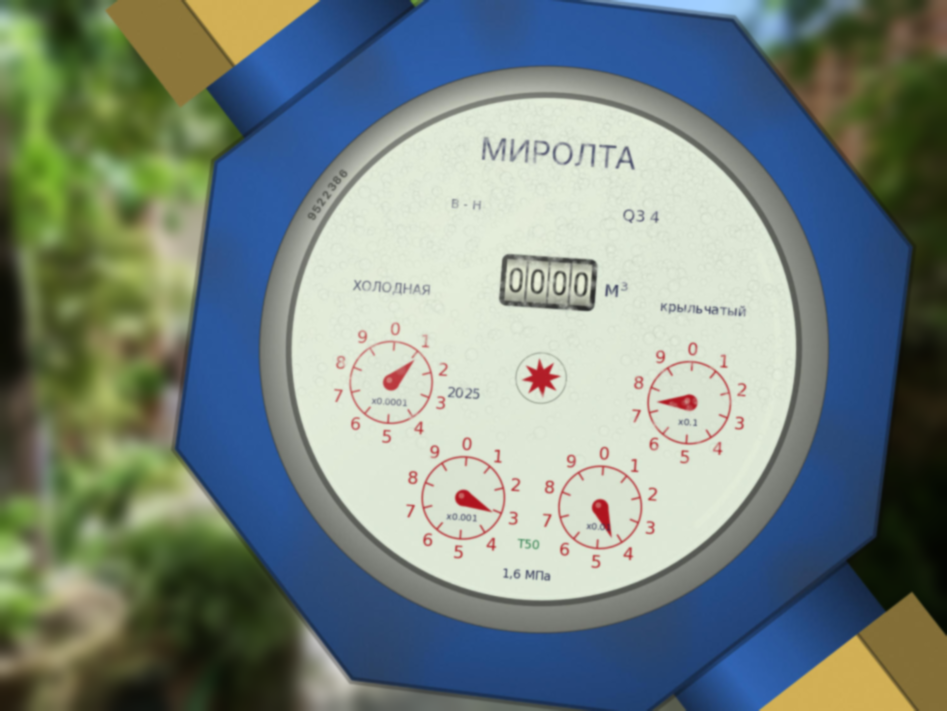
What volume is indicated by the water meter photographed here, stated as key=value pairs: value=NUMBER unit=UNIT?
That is value=0.7431 unit=m³
